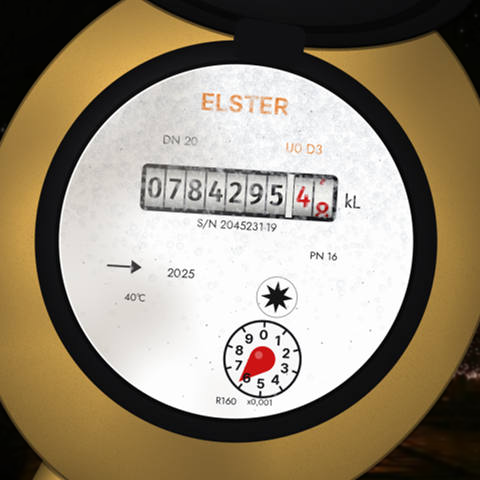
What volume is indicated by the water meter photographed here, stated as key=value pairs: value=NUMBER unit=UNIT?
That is value=784295.476 unit=kL
